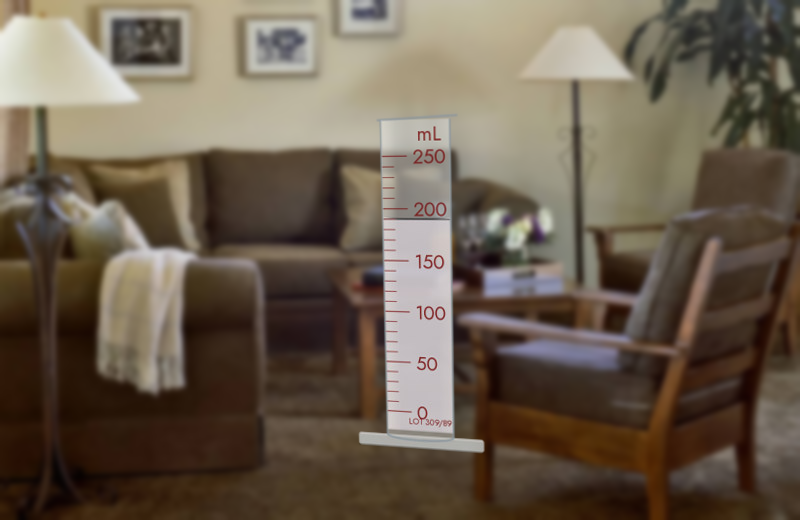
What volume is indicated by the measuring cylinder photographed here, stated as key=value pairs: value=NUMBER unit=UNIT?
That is value=190 unit=mL
